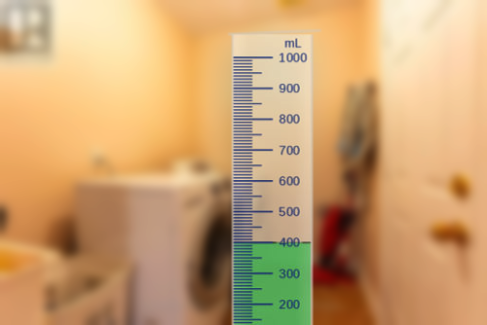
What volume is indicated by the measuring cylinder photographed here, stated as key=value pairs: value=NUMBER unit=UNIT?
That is value=400 unit=mL
